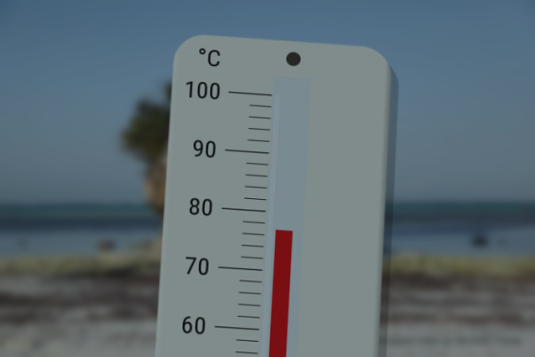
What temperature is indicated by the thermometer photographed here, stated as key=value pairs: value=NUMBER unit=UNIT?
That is value=77 unit=°C
